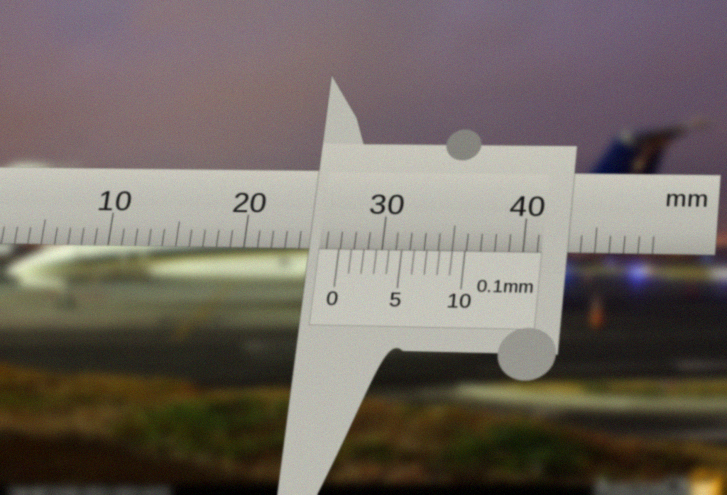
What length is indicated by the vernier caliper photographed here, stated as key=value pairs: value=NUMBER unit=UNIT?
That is value=26.9 unit=mm
